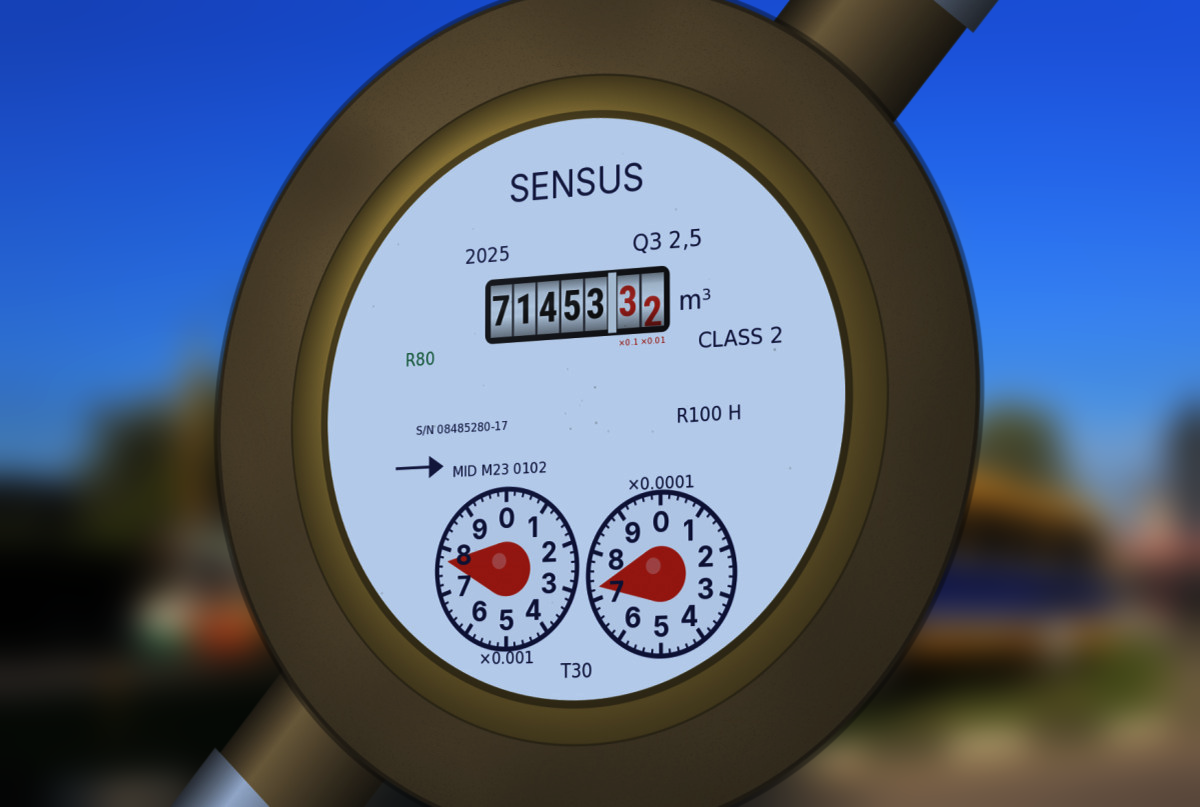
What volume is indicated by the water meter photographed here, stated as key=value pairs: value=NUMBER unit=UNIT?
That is value=71453.3177 unit=m³
